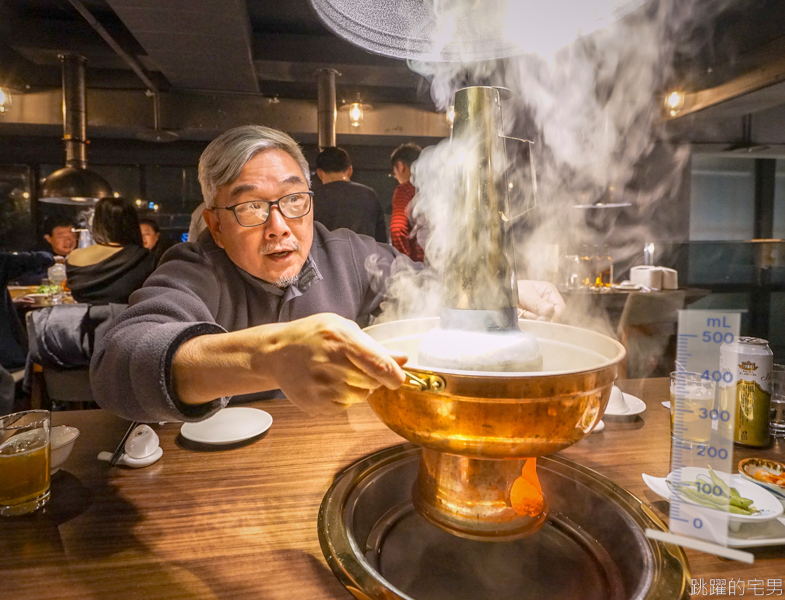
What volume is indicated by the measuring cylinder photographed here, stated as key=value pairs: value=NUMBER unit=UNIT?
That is value=50 unit=mL
